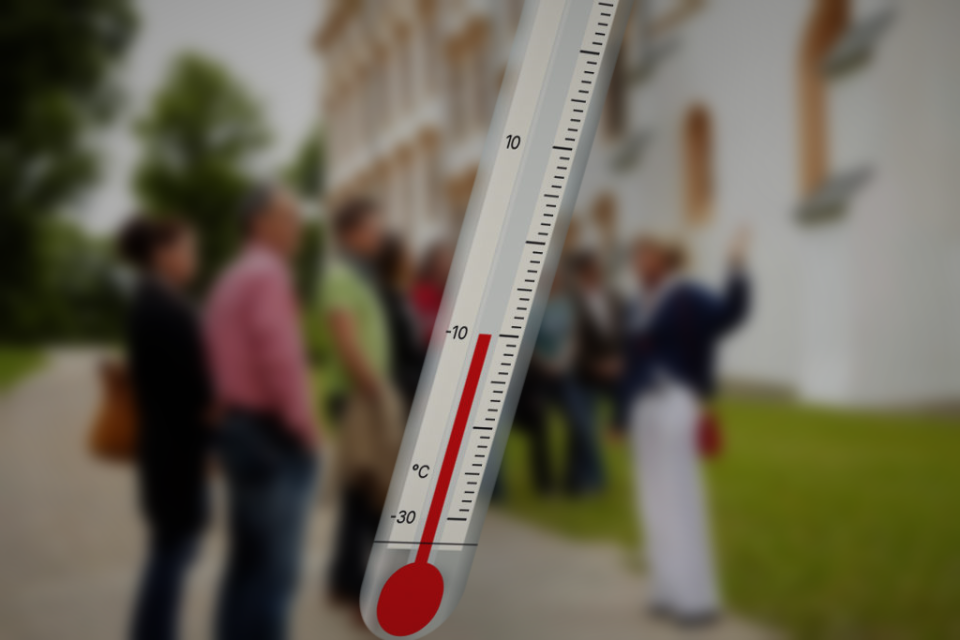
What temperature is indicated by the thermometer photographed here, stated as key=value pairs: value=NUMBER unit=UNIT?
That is value=-10 unit=°C
